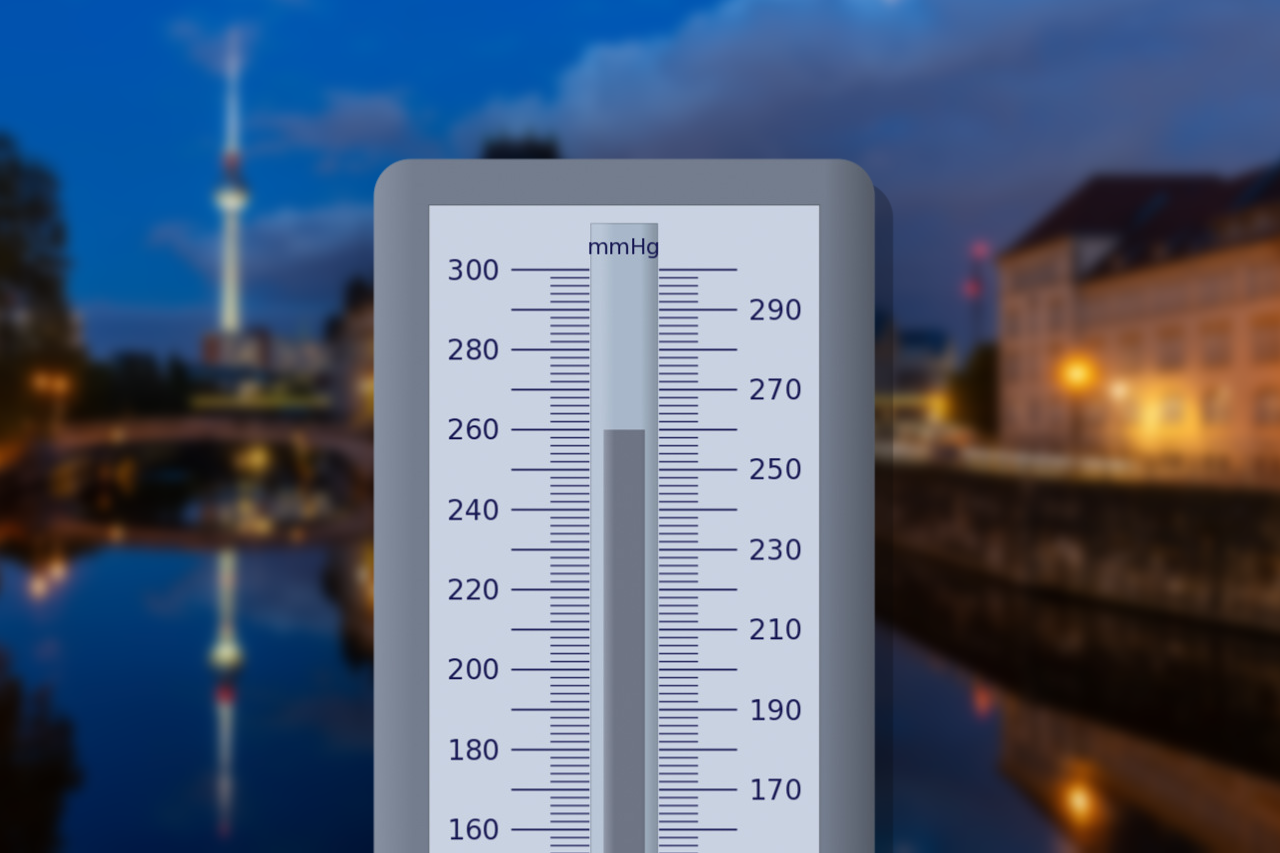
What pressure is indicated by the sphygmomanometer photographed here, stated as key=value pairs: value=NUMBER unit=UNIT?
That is value=260 unit=mmHg
